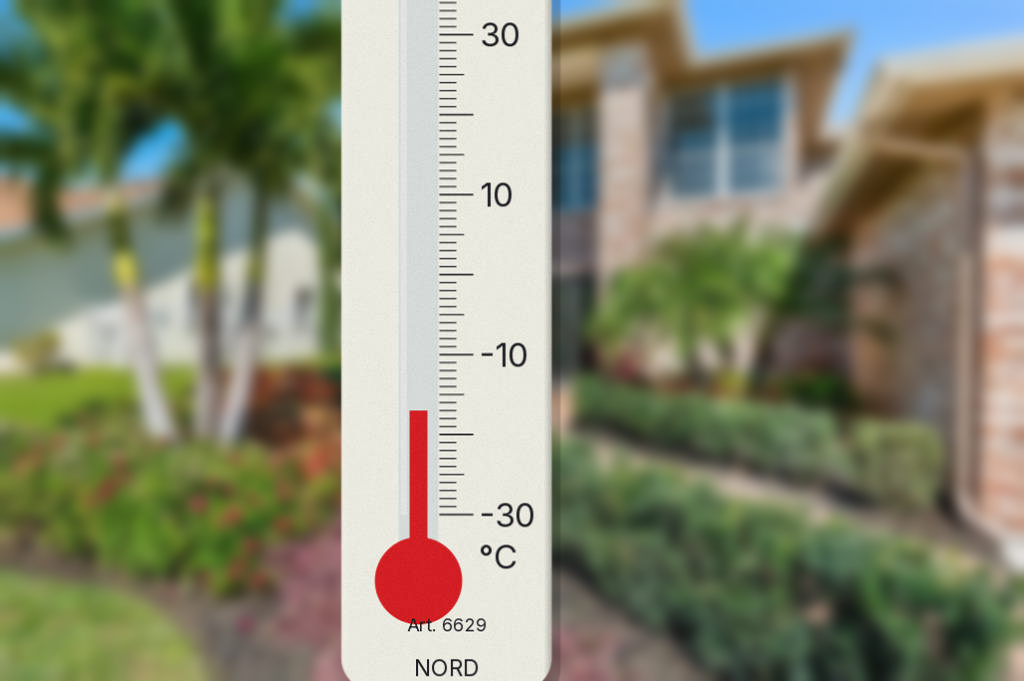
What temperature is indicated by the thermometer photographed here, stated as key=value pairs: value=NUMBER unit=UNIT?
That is value=-17 unit=°C
